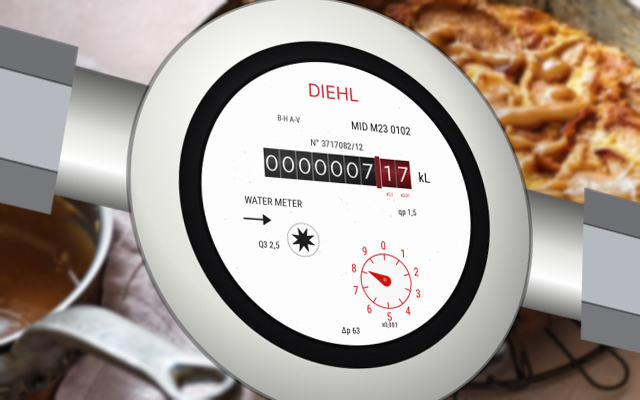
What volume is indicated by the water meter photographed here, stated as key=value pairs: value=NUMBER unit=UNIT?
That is value=7.178 unit=kL
